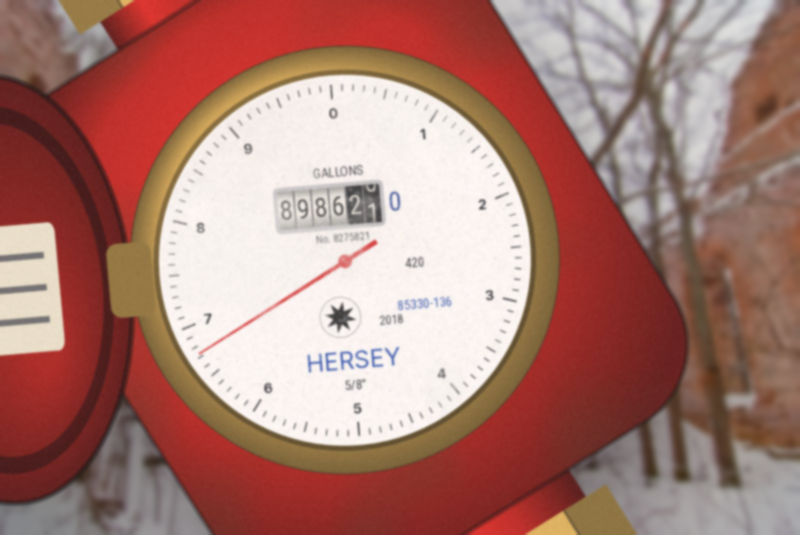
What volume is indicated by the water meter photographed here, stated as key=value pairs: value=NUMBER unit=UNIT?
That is value=8986206.7 unit=gal
